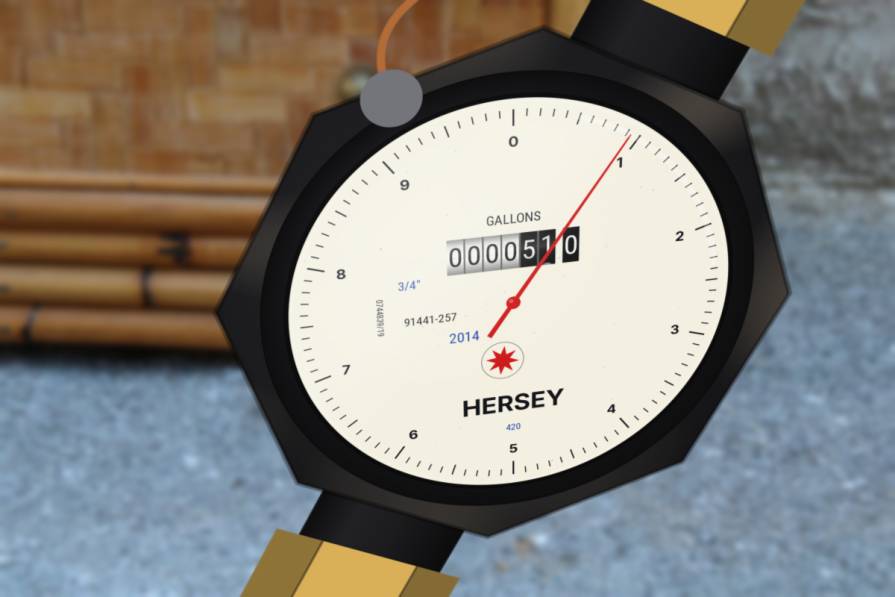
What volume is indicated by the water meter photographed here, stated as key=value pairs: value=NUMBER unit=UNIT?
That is value=510.9 unit=gal
